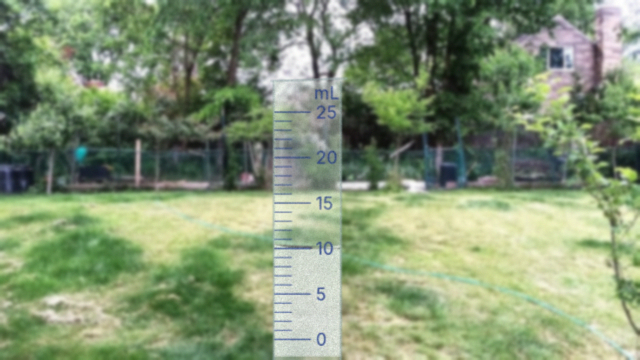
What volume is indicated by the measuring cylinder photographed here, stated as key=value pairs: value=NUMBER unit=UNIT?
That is value=10 unit=mL
